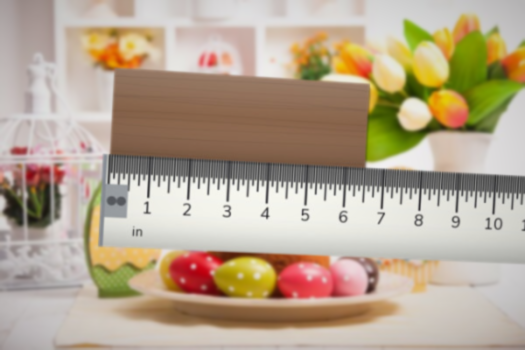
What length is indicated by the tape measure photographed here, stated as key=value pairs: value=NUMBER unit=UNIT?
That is value=6.5 unit=in
